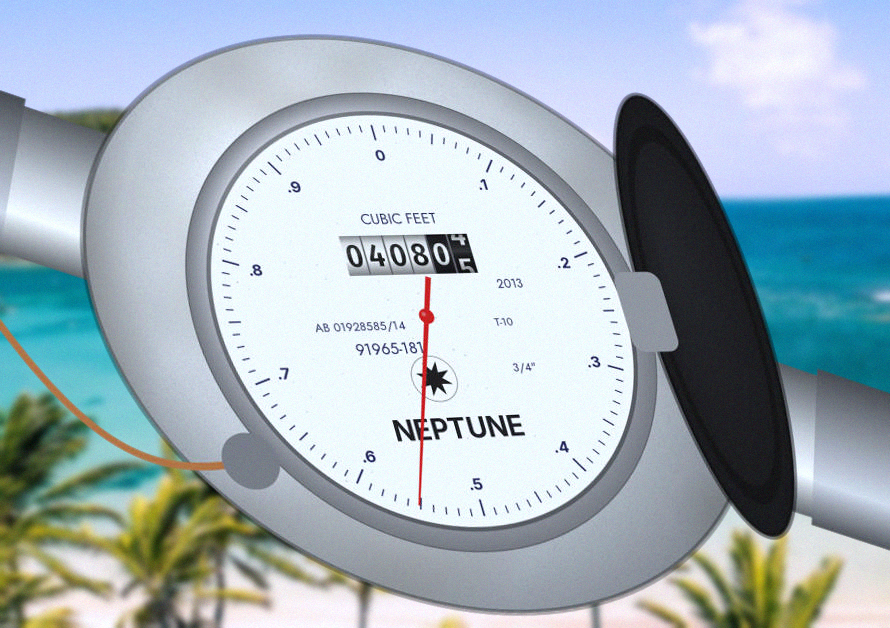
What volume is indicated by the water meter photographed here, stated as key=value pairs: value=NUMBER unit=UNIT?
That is value=40804.55 unit=ft³
